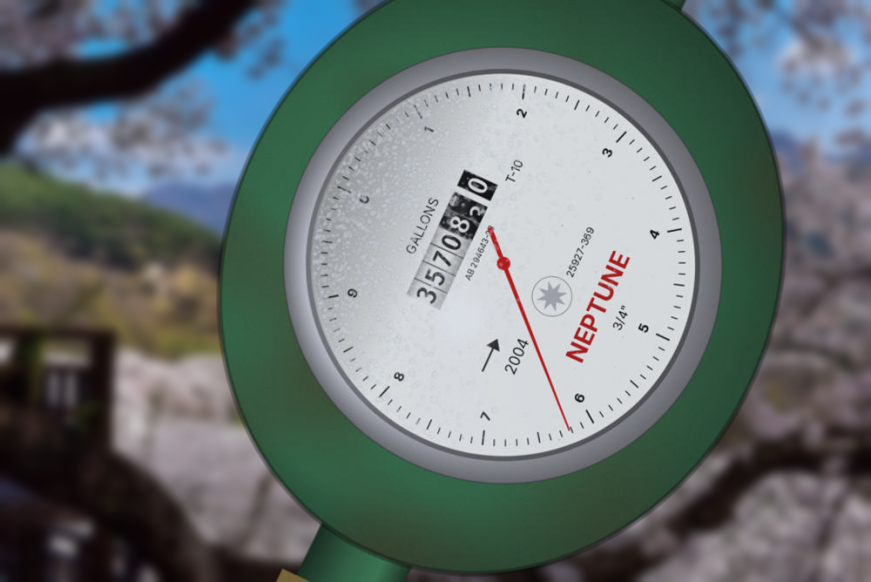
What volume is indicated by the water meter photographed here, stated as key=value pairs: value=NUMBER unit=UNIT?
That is value=3570826.2 unit=gal
